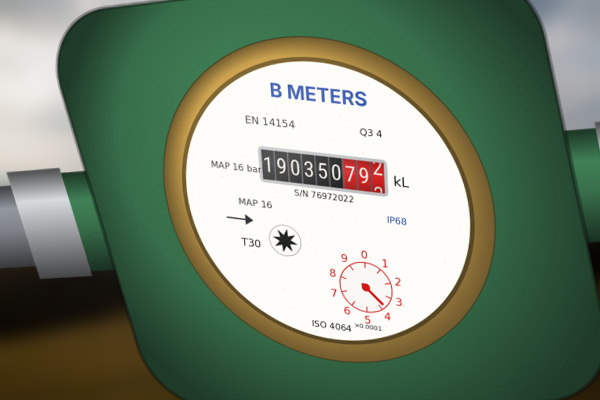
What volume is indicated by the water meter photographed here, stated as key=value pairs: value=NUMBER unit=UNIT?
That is value=190350.7923 unit=kL
